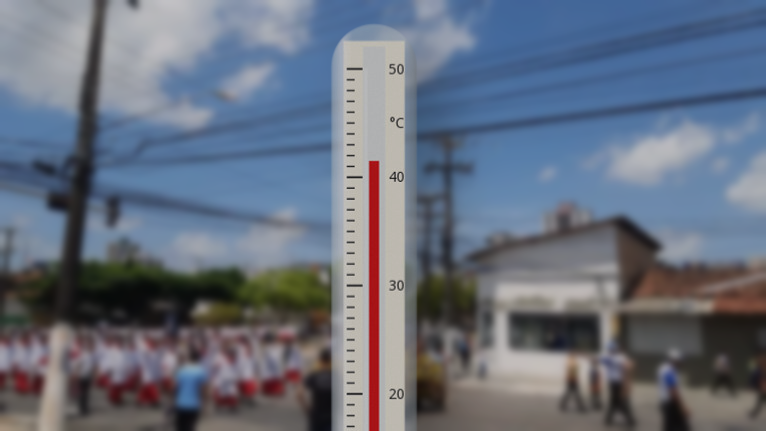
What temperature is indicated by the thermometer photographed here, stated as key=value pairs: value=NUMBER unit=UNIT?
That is value=41.5 unit=°C
